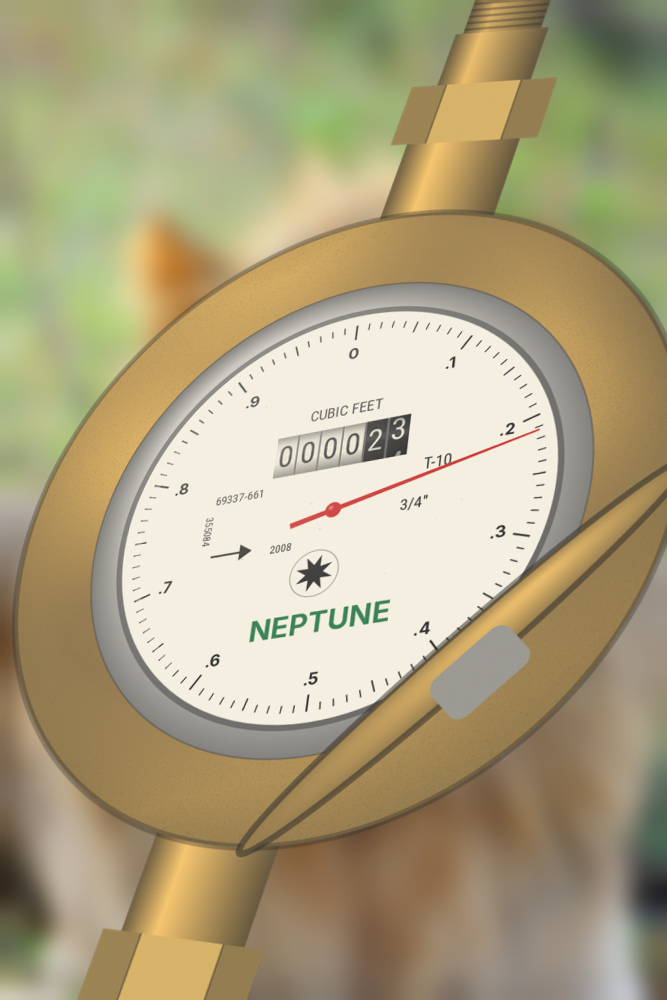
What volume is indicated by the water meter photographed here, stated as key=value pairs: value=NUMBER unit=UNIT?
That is value=23.21 unit=ft³
